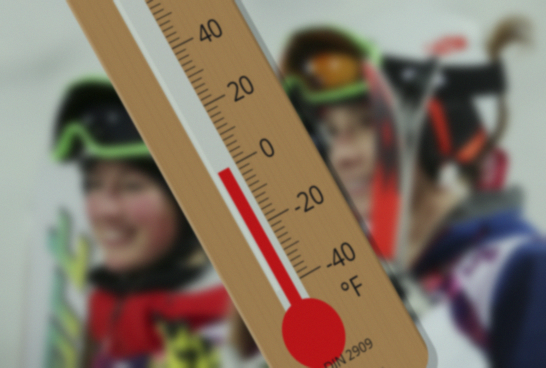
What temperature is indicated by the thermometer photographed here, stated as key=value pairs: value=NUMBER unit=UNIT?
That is value=0 unit=°F
